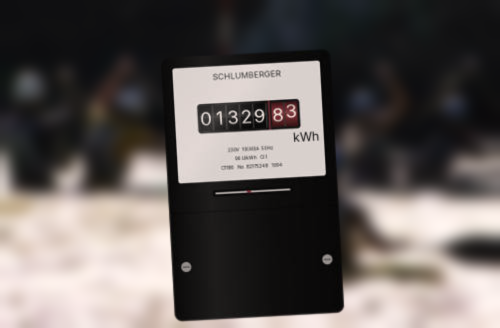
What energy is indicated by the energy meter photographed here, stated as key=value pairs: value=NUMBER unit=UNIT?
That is value=1329.83 unit=kWh
